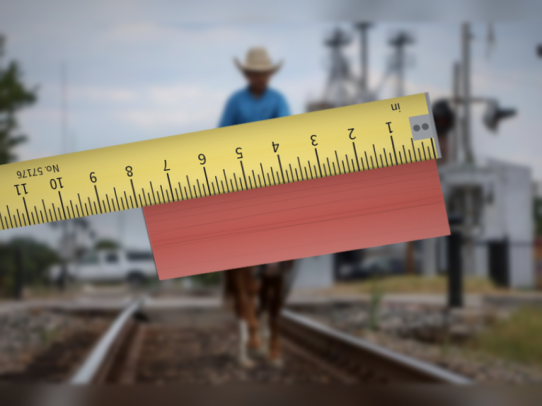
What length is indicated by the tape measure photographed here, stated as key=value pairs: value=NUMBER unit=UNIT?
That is value=7.875 unit=in
